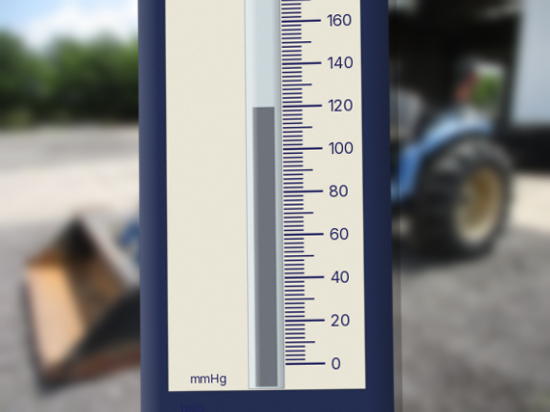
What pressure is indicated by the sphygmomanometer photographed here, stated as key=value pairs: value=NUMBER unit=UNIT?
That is value=120 unit=mmHg
